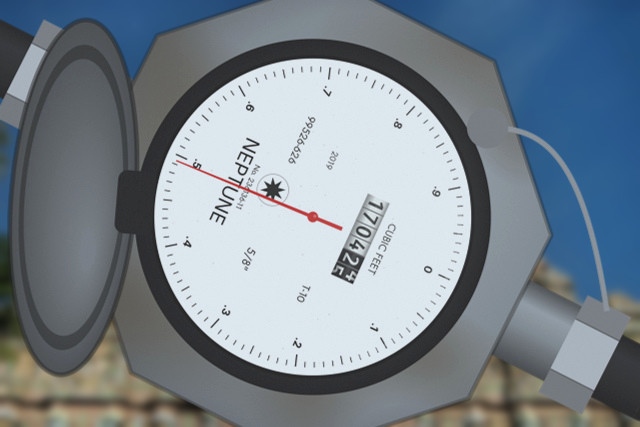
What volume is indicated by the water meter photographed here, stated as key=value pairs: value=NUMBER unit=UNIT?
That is value=170424.49 unit=ft³
